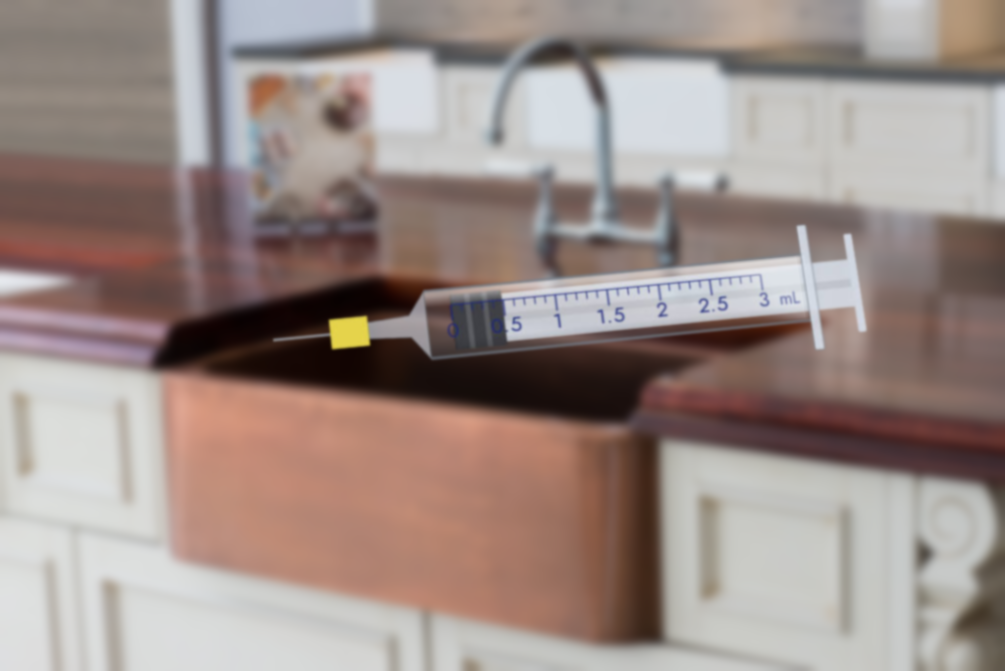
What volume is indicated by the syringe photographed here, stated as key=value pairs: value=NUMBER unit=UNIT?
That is value=0 unit=mL
